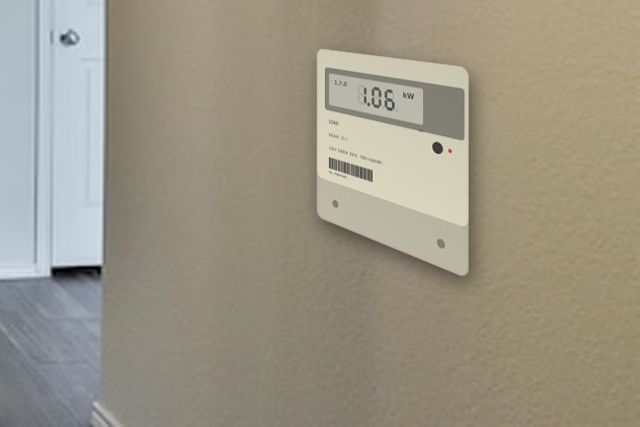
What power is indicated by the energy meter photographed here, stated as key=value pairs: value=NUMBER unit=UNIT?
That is value=1.06 unit=kW
